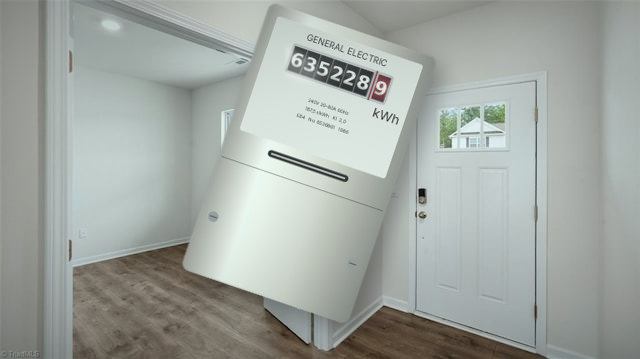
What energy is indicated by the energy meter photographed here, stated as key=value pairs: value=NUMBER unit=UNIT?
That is value=635228.9 unit=kWh
